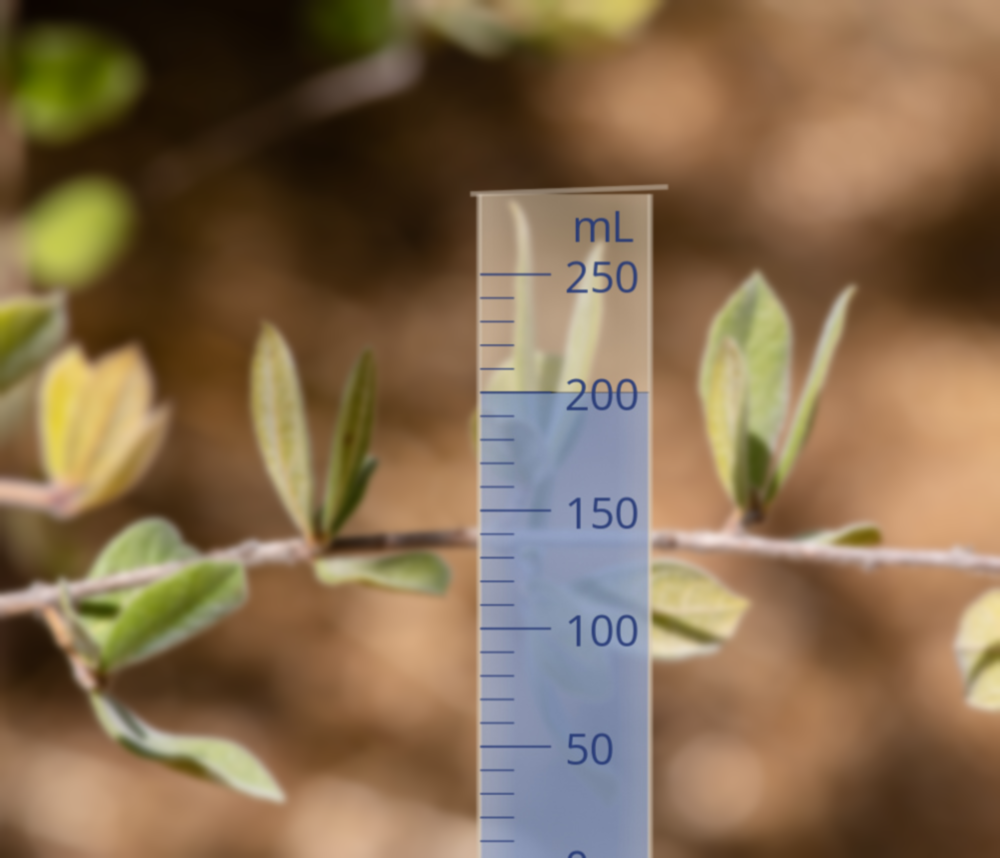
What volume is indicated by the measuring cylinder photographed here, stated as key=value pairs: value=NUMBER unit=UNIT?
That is value=200 unit=mL
